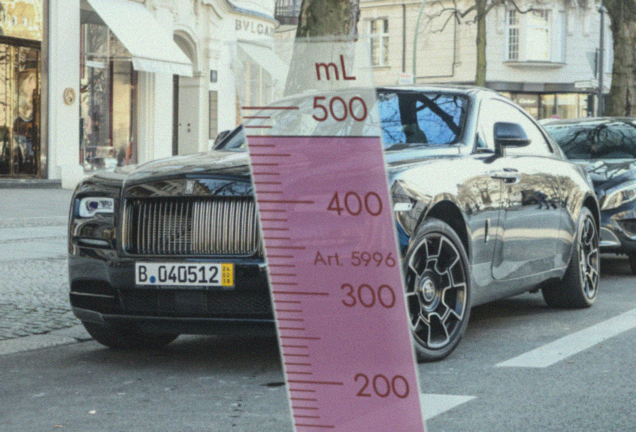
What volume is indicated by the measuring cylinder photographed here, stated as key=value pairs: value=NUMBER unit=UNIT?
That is value=470 unit=mL
